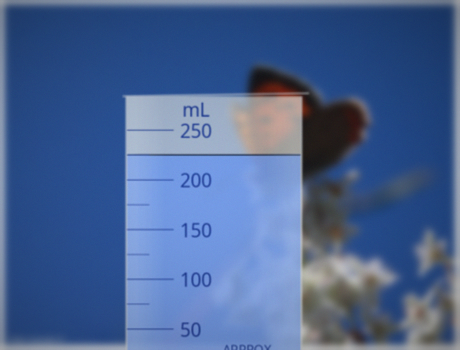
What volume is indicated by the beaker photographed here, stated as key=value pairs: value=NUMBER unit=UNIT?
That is value=225 unit=mL
